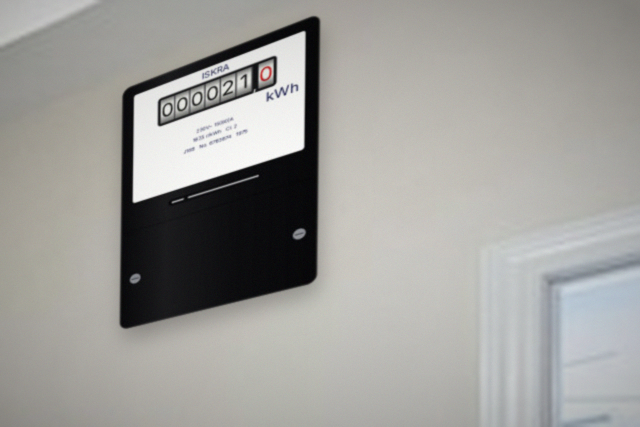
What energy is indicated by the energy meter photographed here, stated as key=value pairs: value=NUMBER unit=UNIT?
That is value=21.0 unit=kWh
